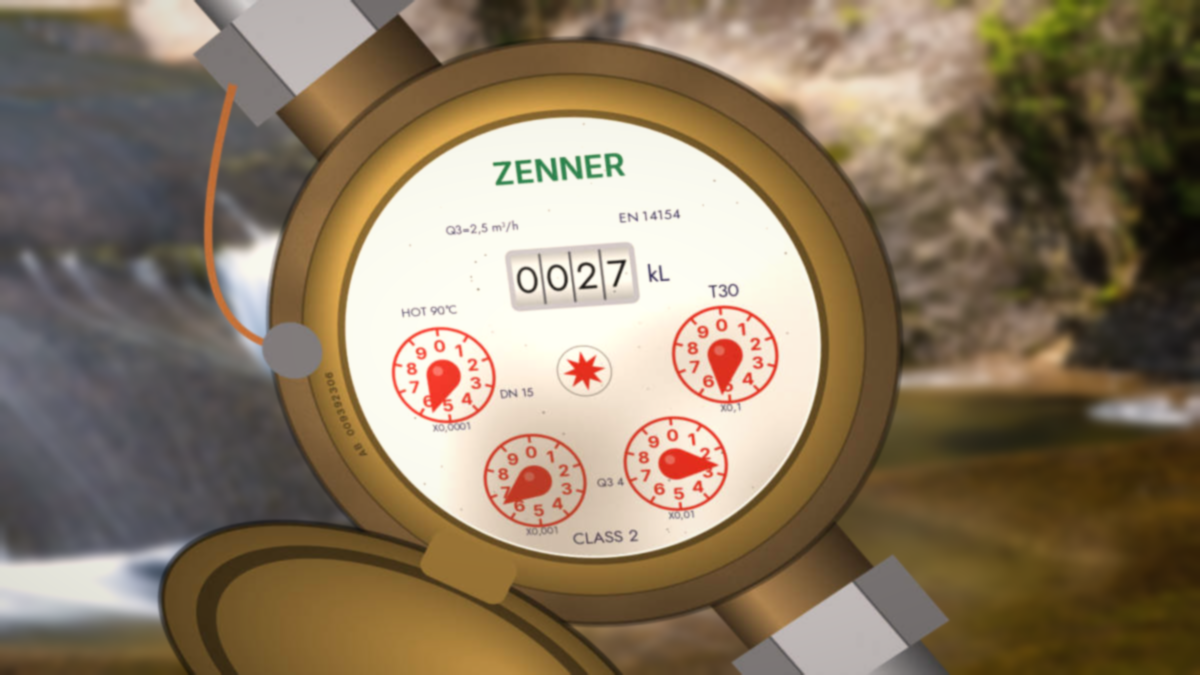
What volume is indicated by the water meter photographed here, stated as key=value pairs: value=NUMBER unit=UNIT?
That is value=27.5265 unit=kL
